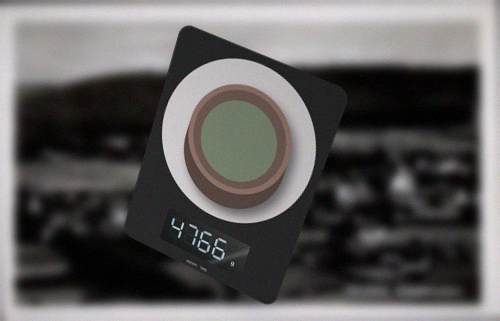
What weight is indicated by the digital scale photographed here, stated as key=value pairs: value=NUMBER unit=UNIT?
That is value=4766 unit=g
